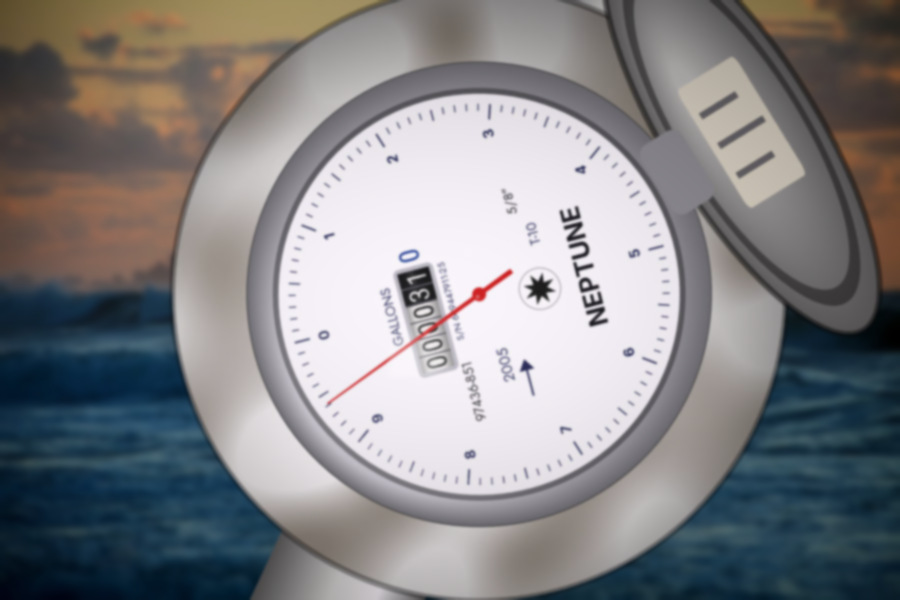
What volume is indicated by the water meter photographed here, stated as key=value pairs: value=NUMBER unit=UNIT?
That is value=309.4 unit=gal
